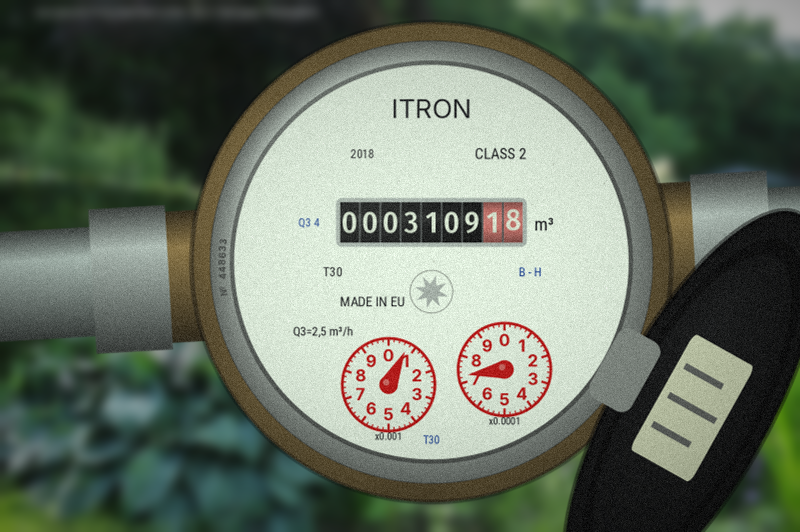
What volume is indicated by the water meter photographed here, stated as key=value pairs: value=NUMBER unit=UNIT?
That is value=3109.1807 unit=m³
